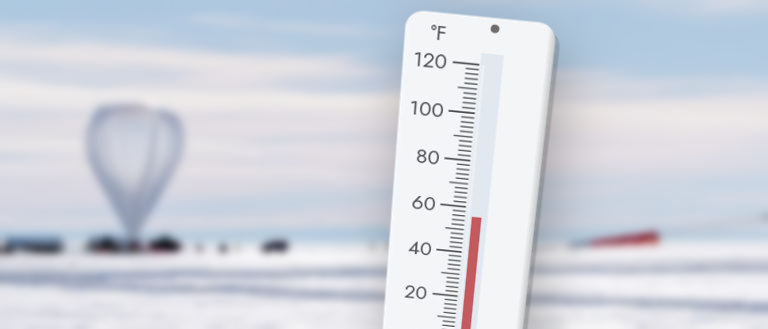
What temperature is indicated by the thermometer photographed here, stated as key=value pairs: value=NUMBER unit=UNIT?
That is value=56 unit=°F
